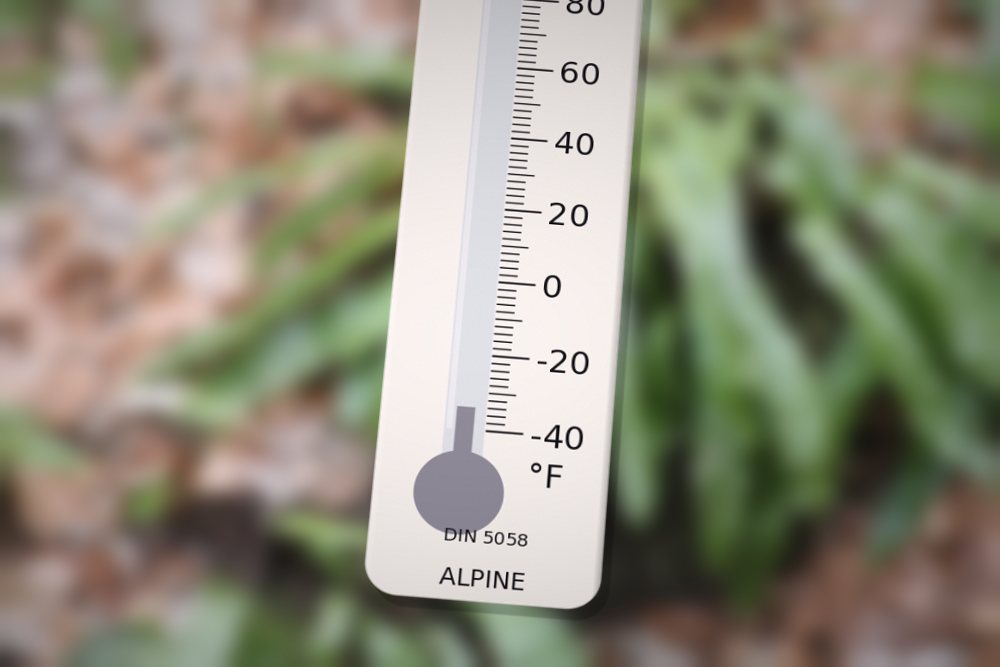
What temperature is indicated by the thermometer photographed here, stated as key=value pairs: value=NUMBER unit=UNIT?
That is value=-34 unit=°F
